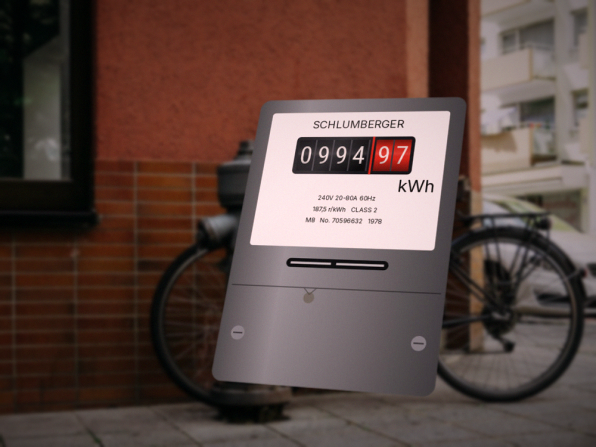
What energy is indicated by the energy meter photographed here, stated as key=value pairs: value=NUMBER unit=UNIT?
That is value=994.97 unit=kWh
